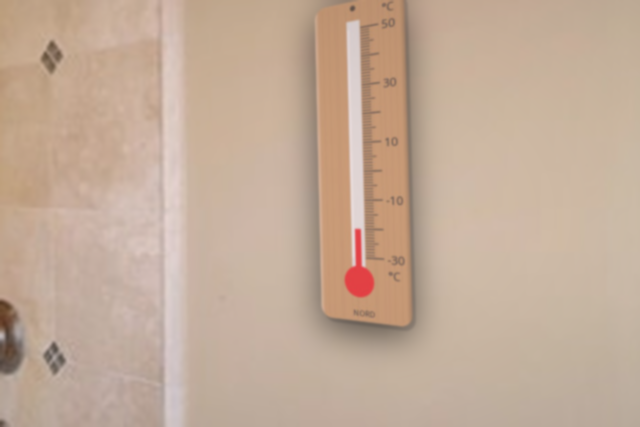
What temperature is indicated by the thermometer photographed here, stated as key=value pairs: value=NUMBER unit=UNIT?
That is value=-20 unit=°C
